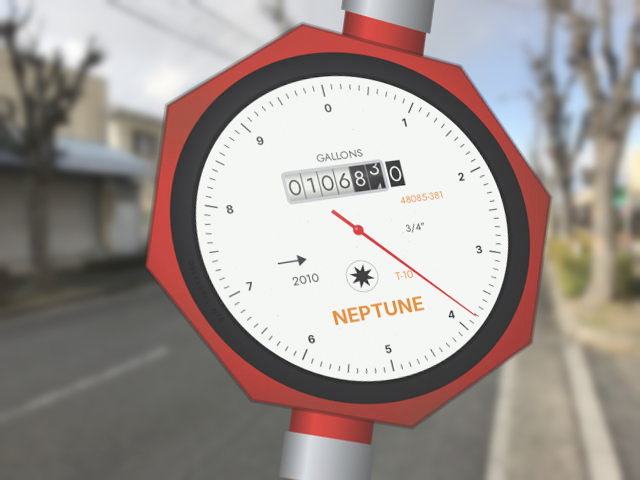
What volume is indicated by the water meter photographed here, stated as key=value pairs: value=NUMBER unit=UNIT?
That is value=106833.8 unit=gal
